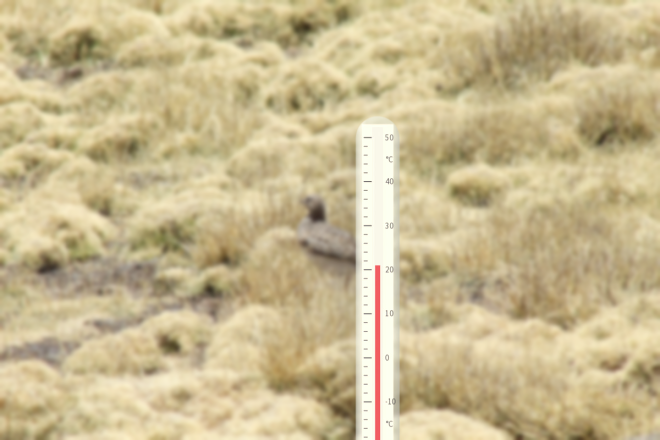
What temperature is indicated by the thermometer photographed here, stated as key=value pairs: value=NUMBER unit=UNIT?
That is value=21 unit=°C
